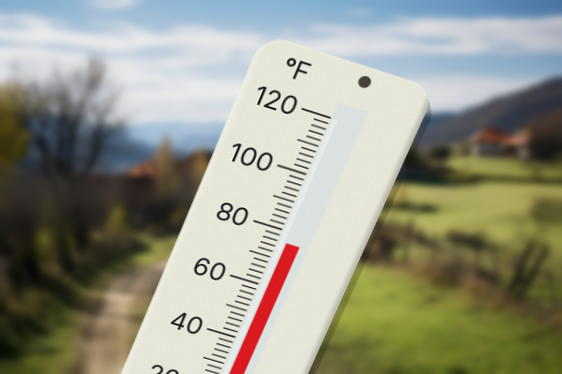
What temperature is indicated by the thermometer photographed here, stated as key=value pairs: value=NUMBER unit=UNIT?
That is value=76 unit=°F
